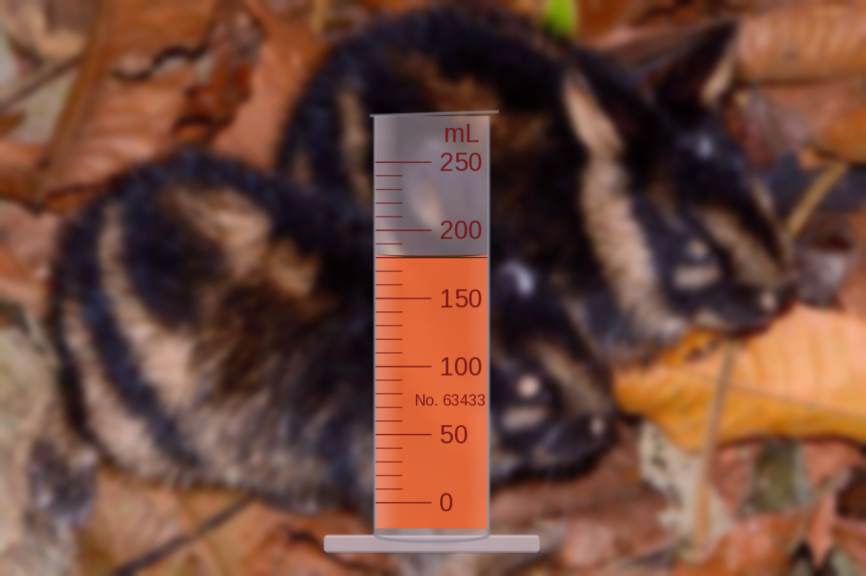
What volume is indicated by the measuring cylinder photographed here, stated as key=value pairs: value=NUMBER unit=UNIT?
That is value=180 unit=mL
